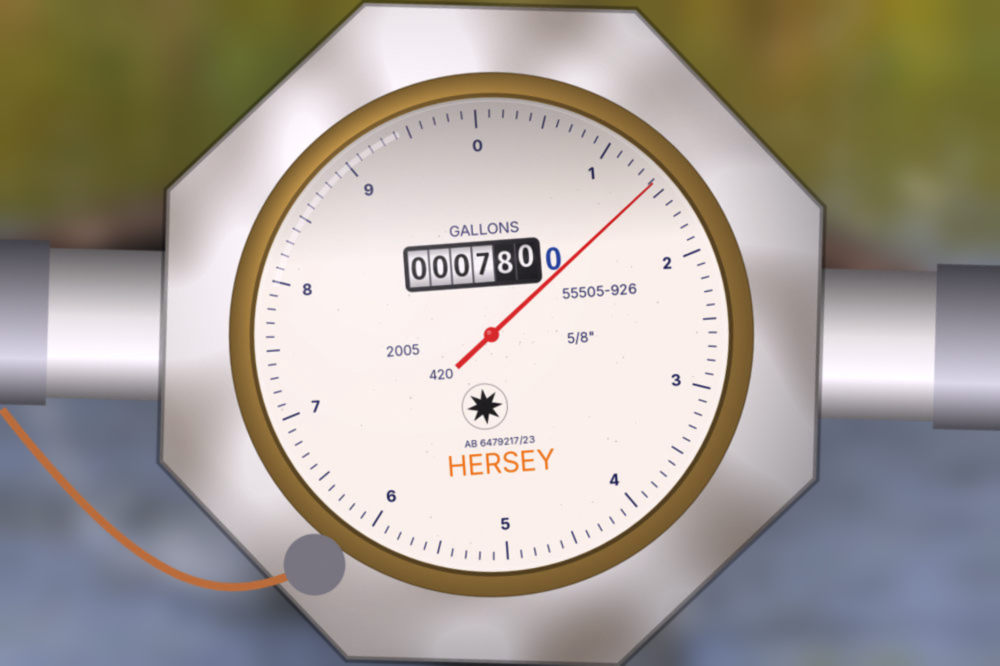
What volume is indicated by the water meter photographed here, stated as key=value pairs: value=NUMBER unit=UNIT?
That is value=7801.4 unit=gal
